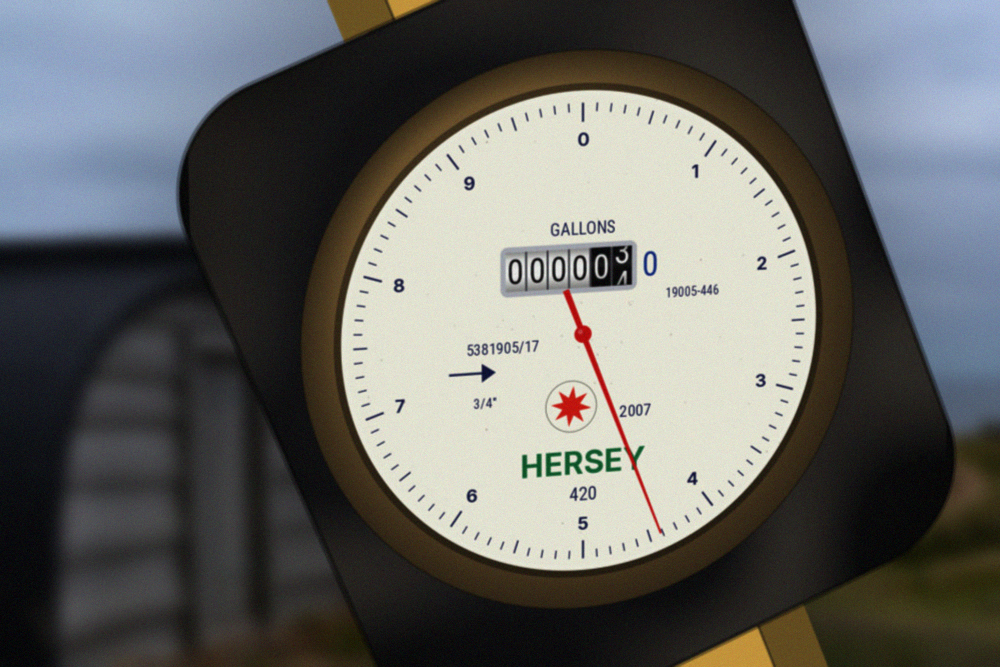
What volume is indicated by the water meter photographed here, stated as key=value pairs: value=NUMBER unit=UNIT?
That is value=34.4 unit=gal
